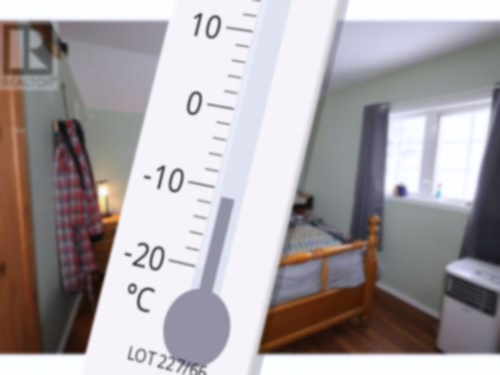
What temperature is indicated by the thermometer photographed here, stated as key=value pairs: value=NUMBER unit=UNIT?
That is value=-11 unit=°C
